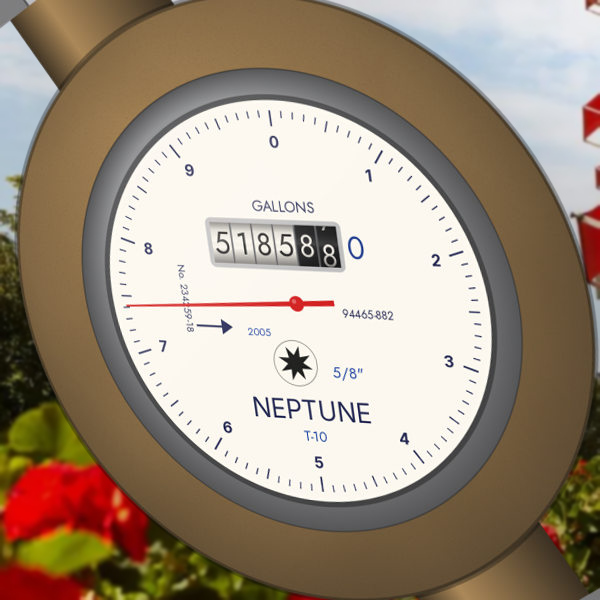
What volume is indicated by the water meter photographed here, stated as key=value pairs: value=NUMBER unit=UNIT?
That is value=5185877.4 unit=gal
